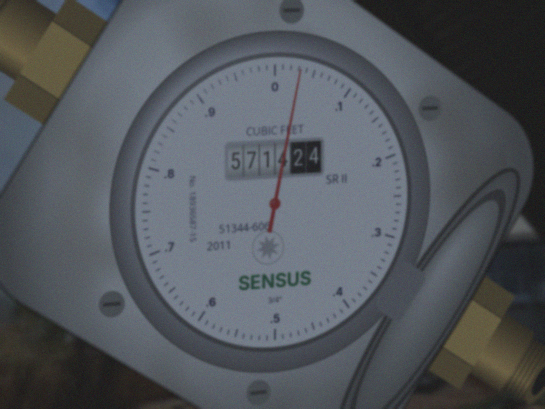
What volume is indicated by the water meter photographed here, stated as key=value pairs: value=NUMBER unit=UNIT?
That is value=571424.03 unit=ft³
